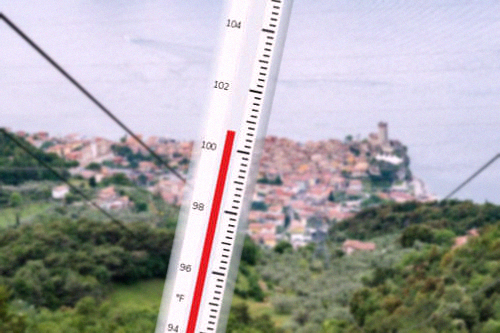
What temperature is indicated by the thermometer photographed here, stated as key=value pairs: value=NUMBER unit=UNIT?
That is value=100.6 unit=°F
